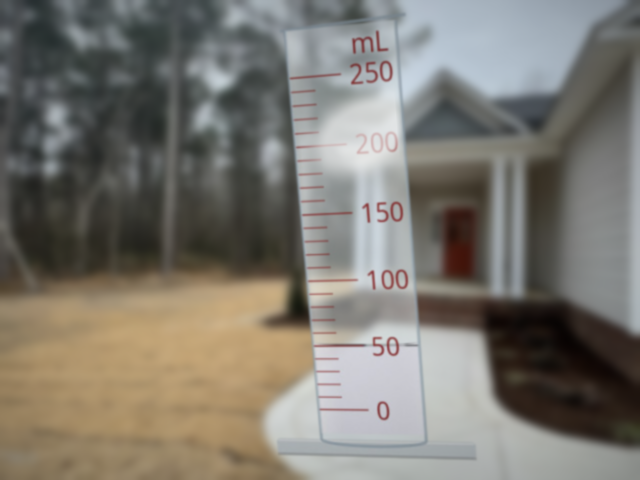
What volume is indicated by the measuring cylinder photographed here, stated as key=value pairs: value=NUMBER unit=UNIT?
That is value=50 unit=mL
